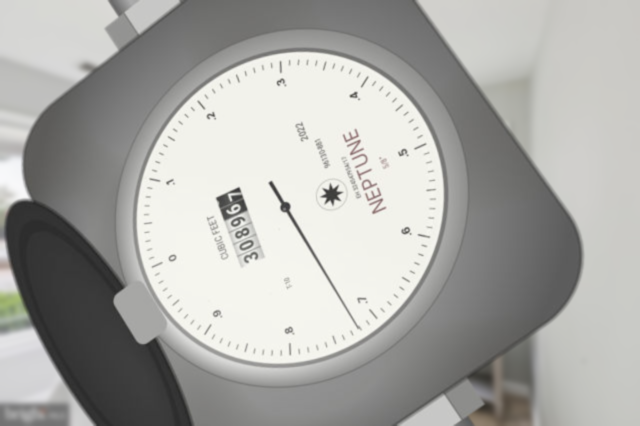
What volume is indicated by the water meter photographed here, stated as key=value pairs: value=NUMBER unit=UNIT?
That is value=308966.72 unit=ft³
